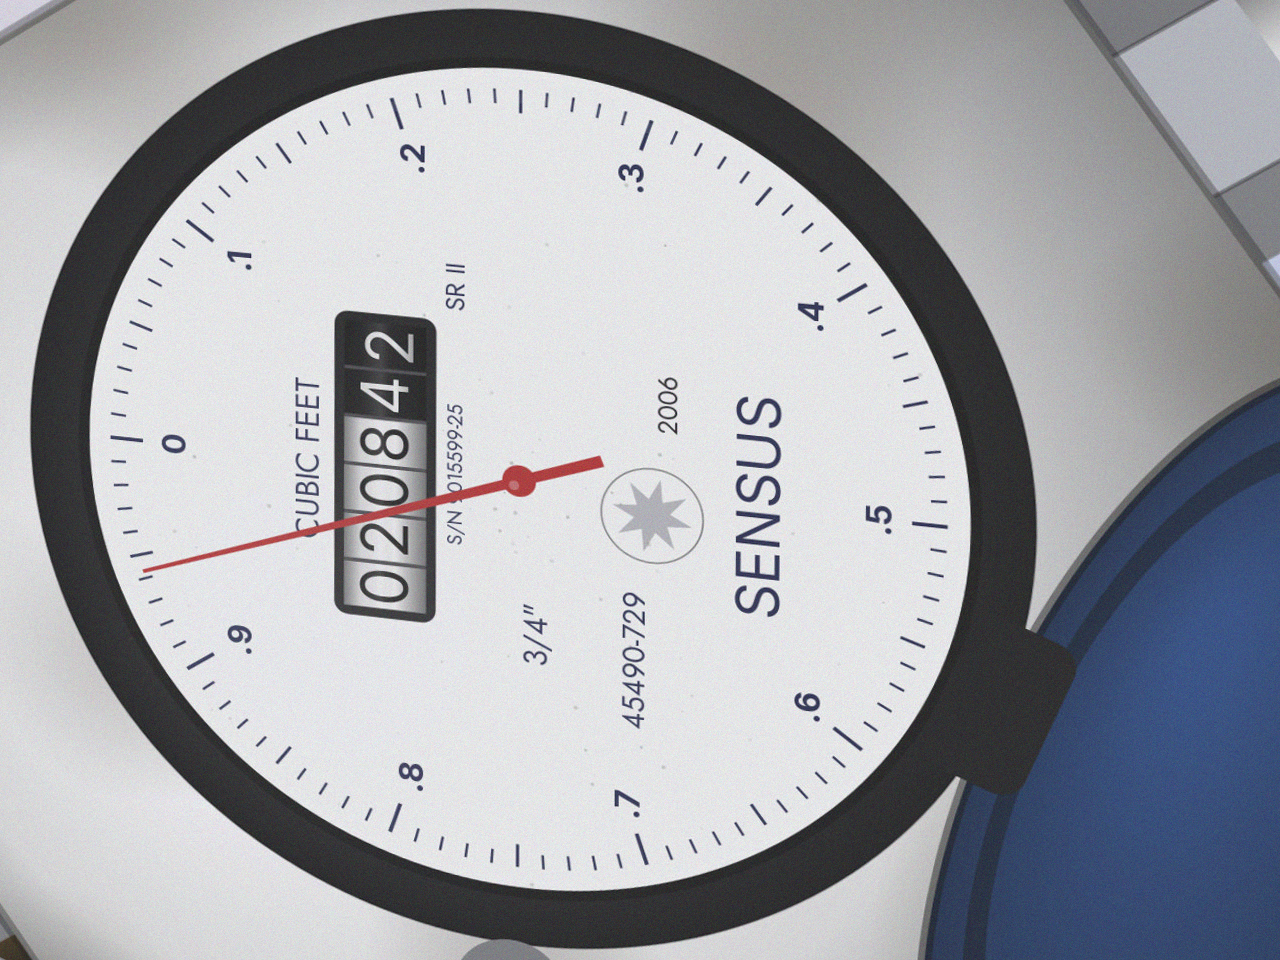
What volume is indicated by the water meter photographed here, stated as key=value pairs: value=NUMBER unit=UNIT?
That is value=20841.94 unit=ft³
